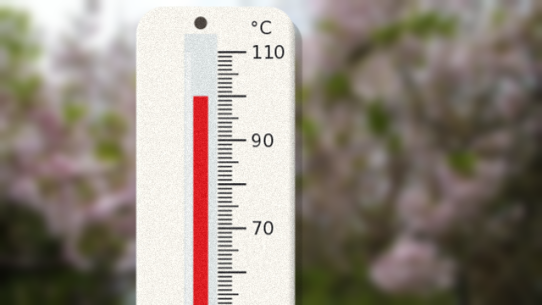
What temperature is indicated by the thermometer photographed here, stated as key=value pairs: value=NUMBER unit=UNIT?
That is value=100 unit=°C
